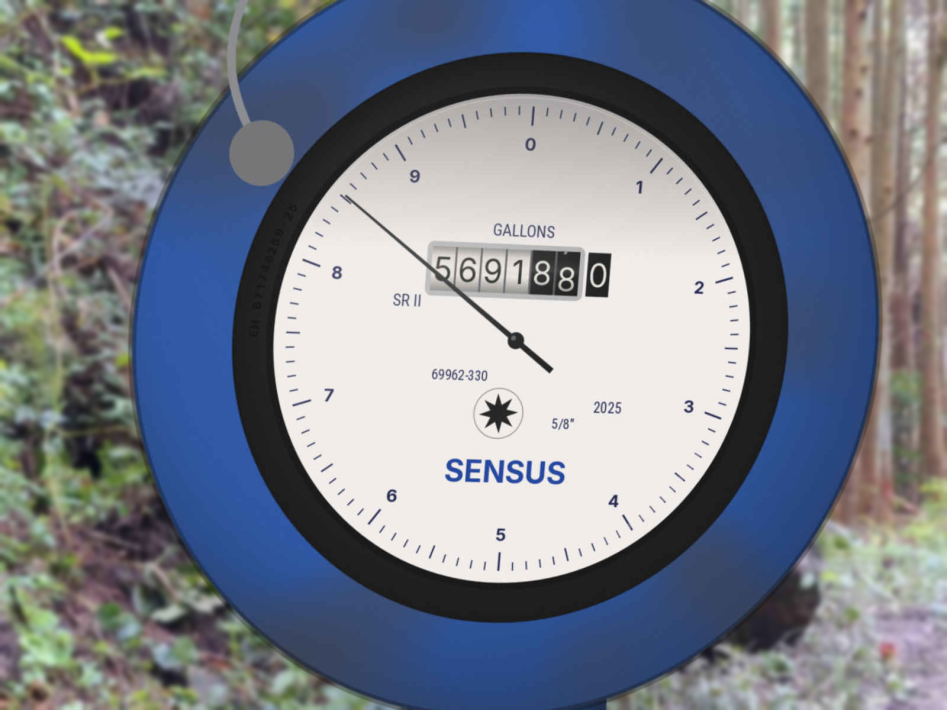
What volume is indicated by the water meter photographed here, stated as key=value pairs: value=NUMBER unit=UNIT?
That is value=5691878.5 unit=gal
